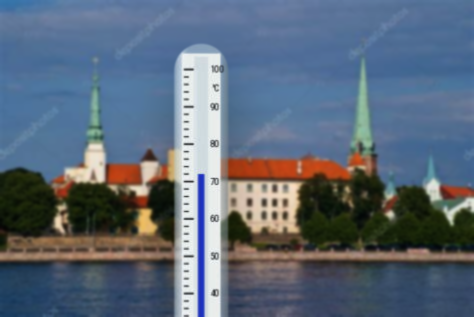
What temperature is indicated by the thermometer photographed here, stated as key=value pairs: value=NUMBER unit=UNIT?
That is value=72 unit=°C
